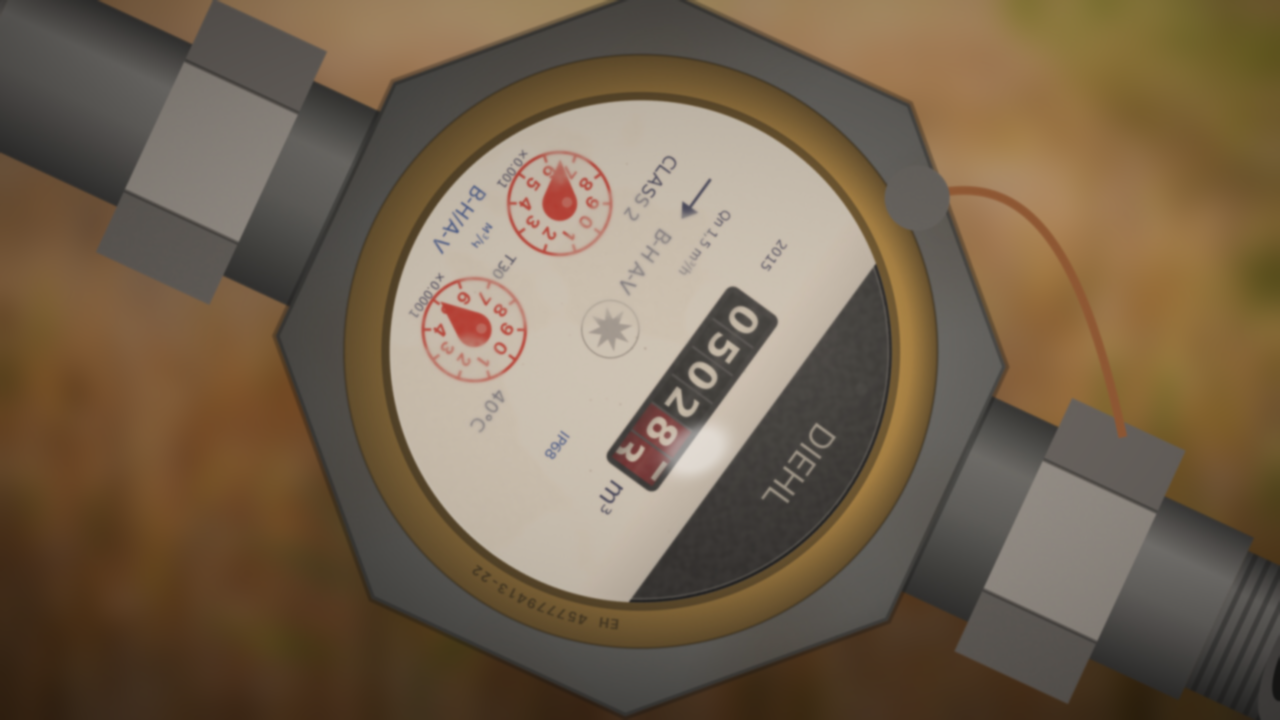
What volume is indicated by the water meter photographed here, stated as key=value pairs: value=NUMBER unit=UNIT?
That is value=502.8265 unit=m³
